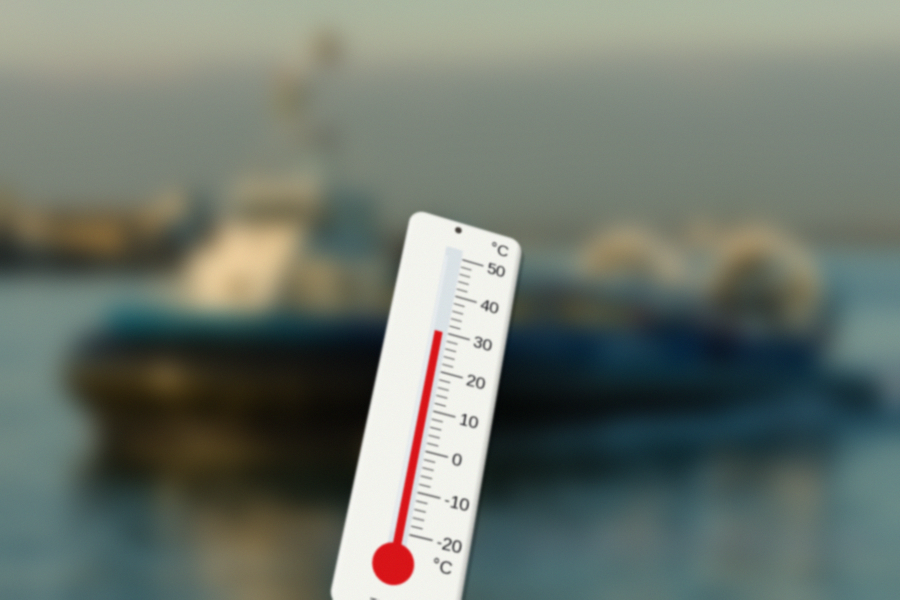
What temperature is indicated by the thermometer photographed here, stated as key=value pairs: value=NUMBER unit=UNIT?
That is value=30 unit=°C
